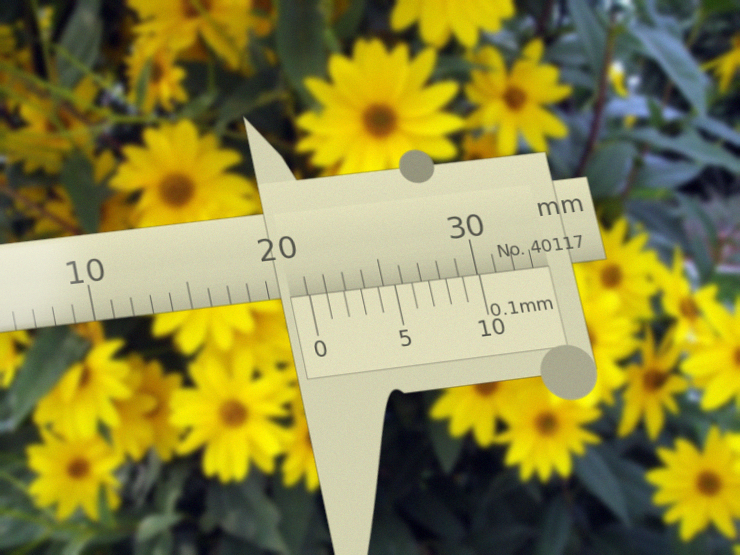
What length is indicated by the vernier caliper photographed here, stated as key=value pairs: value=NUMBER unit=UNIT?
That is value=21.1 unit=mm
